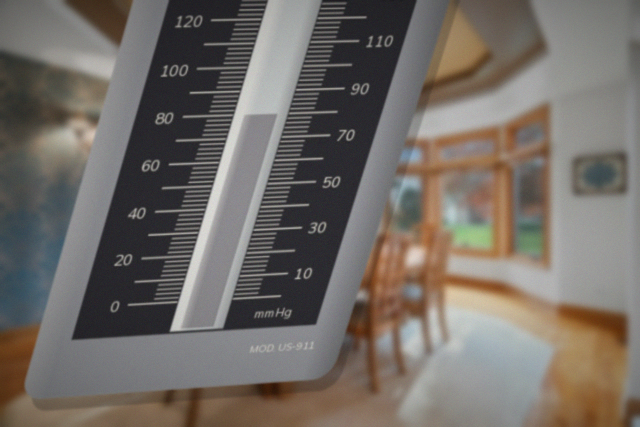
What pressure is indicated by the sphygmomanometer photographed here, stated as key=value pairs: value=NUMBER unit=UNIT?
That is value=80 unit=mmHg
